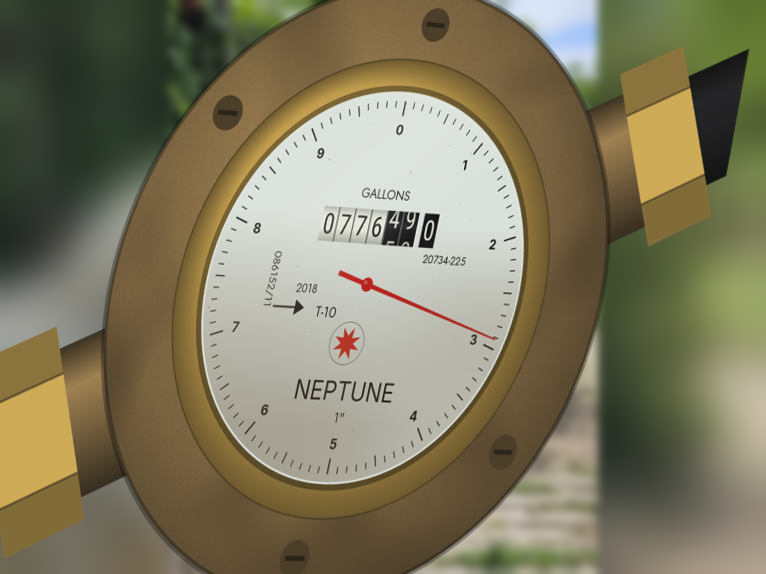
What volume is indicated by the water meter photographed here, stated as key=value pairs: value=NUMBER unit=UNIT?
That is value=776492.9 unit=gal
